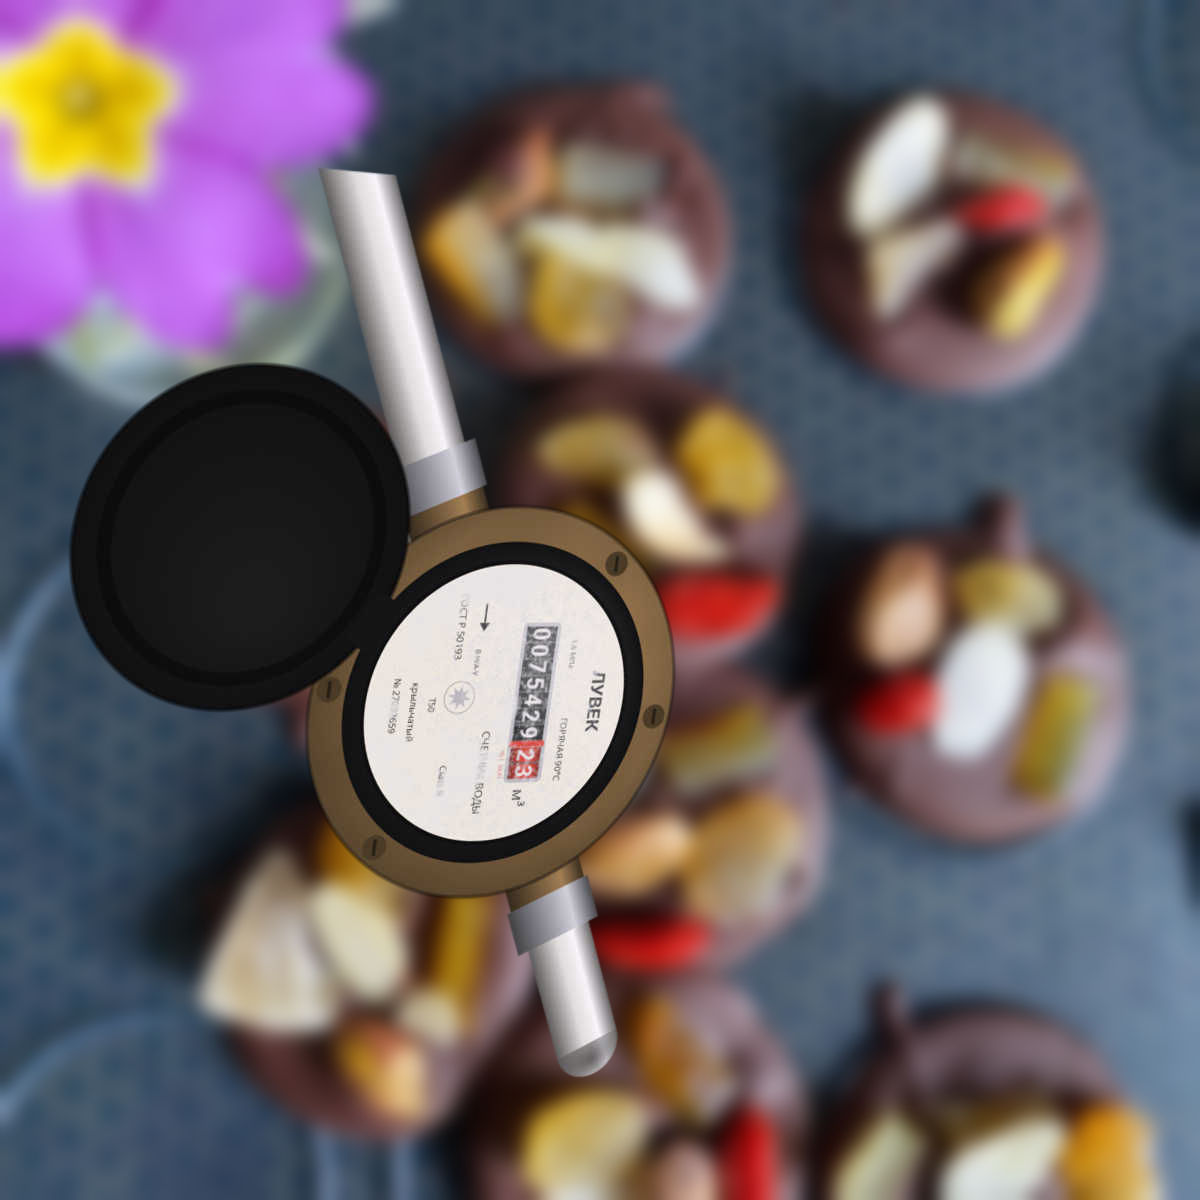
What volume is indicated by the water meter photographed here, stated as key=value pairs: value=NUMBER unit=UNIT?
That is value=75429.23 unit=m³
